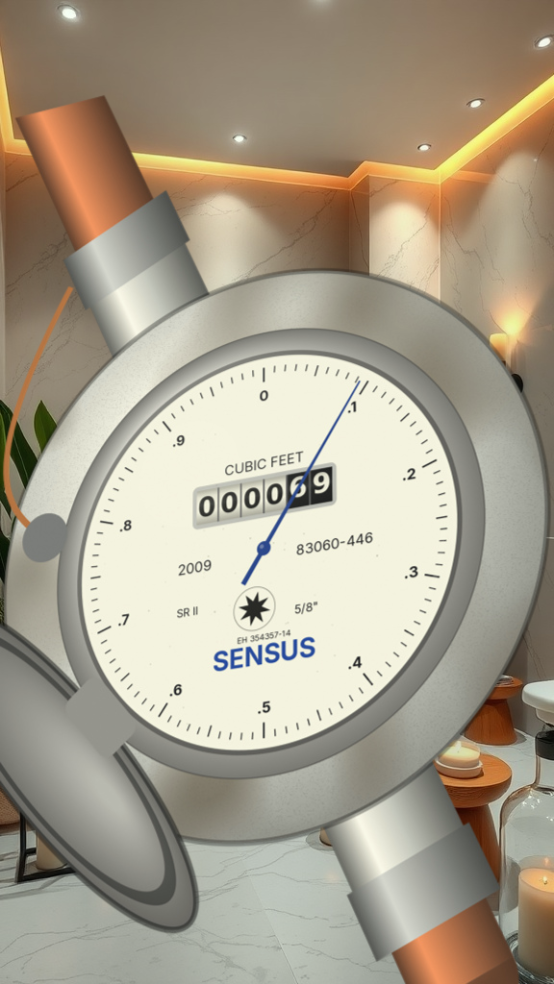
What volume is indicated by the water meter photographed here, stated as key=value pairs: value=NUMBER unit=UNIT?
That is value=69.09 unit=ft³
